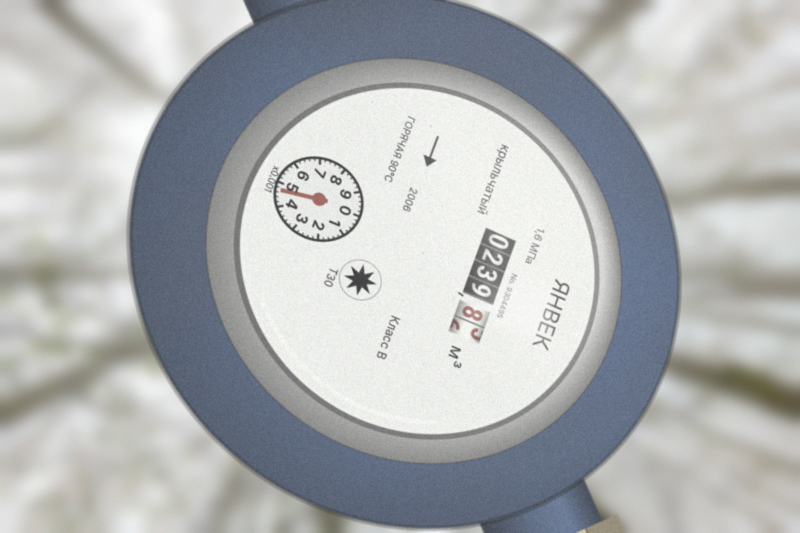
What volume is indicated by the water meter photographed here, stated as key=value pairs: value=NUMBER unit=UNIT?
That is value=239.854 unit=m³
